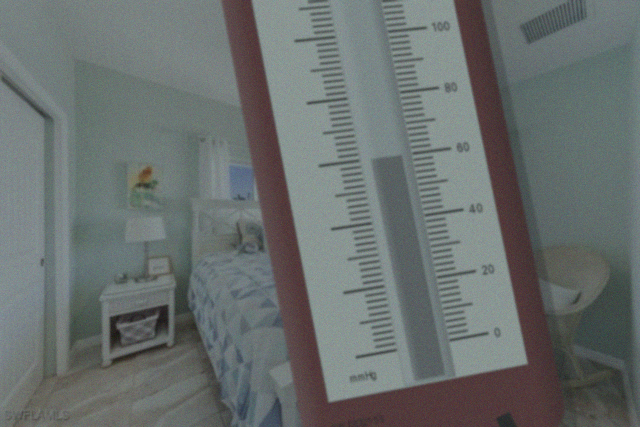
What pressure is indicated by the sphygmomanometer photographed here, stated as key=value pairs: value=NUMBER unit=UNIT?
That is value=60 unit=mmHg
